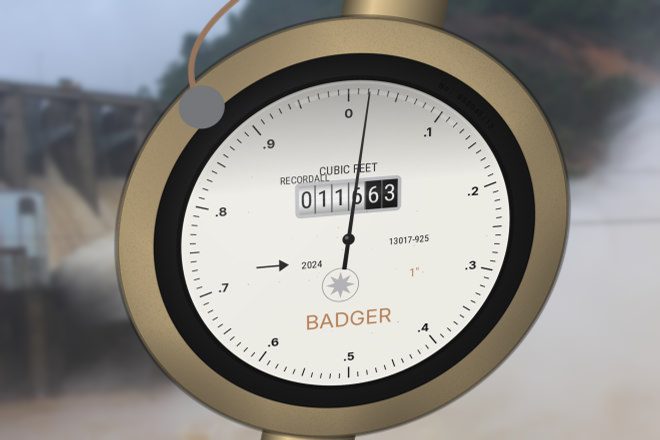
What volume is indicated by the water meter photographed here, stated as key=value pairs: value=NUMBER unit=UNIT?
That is value=11663.02 unit=ft³
